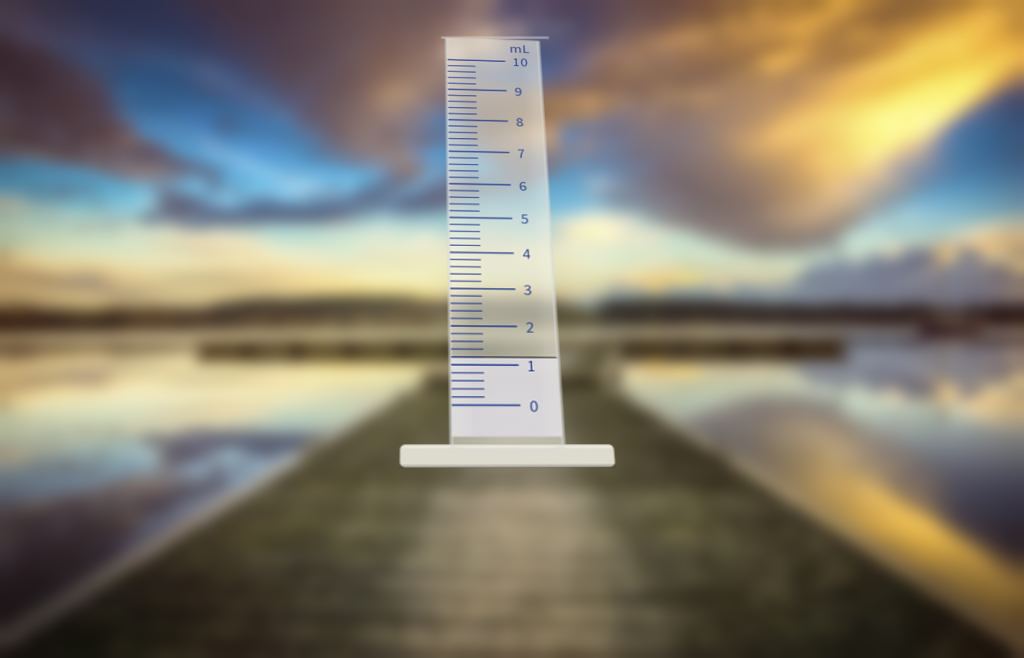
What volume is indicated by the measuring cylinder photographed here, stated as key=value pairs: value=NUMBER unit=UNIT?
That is value=1.2 unit=mL
